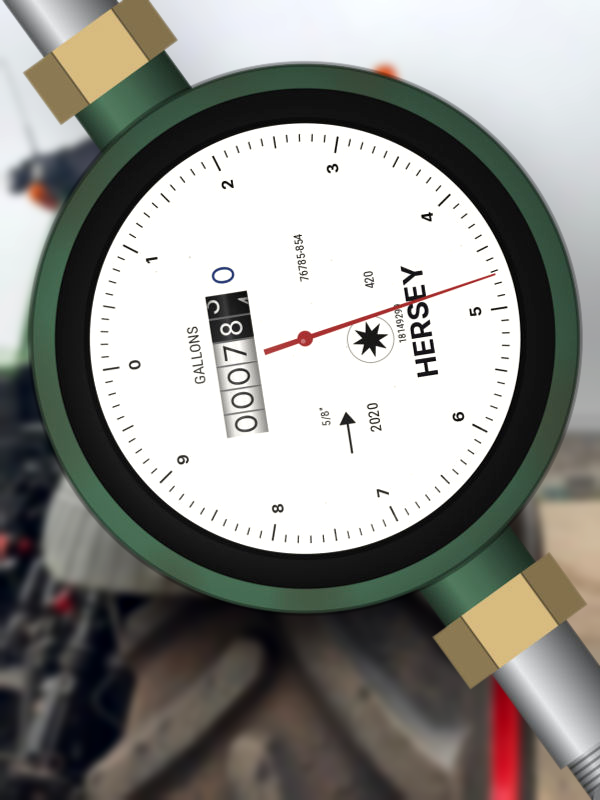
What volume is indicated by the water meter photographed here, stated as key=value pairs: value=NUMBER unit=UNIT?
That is value=7834.7 unit=gal
